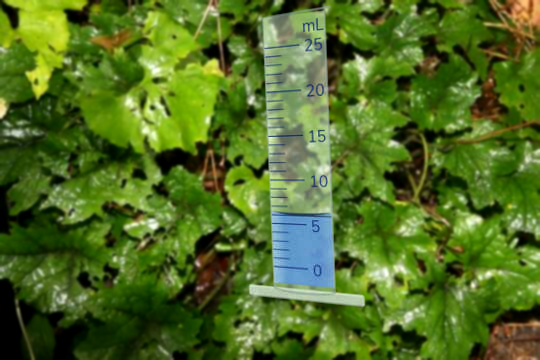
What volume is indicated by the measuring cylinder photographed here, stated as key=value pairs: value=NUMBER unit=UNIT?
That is value=6 unit=mL
